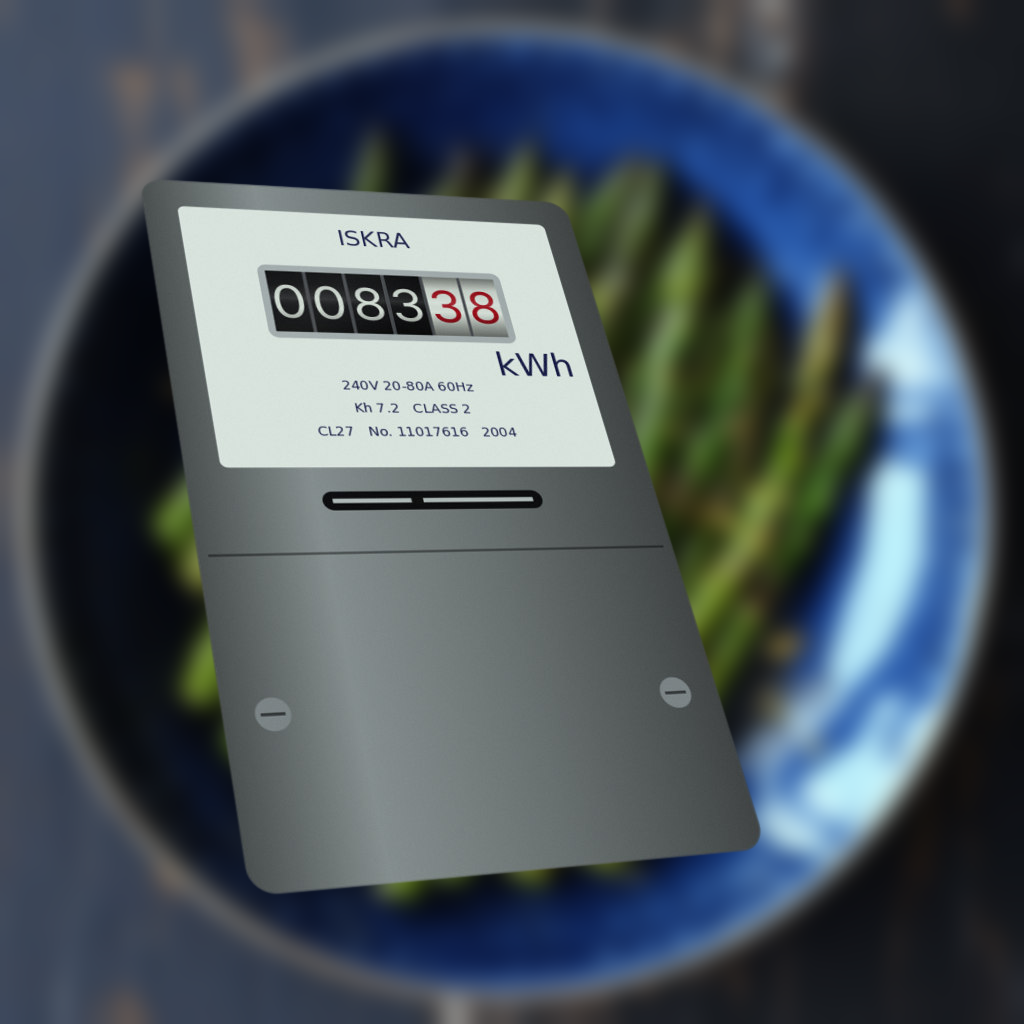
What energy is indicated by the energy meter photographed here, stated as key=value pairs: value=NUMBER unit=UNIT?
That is value=83.38 unit=kWh
